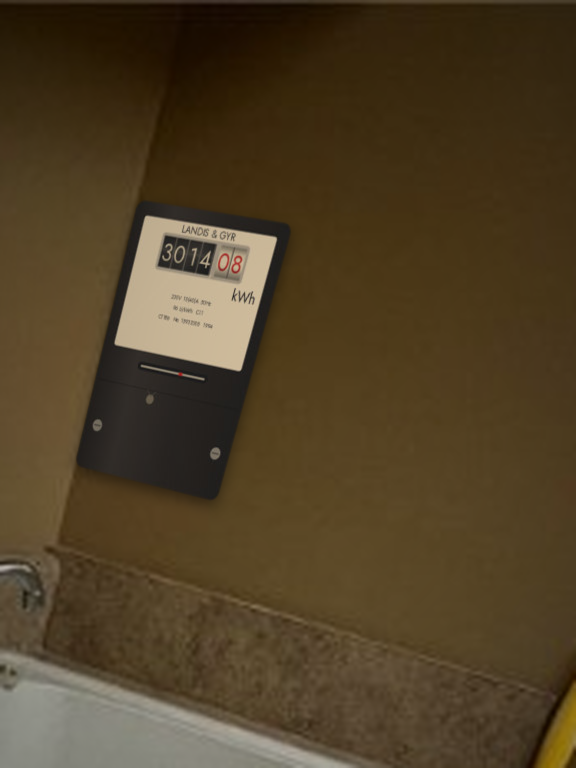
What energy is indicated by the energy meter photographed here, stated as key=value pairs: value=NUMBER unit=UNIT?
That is value=3014.08 unit=kWh
